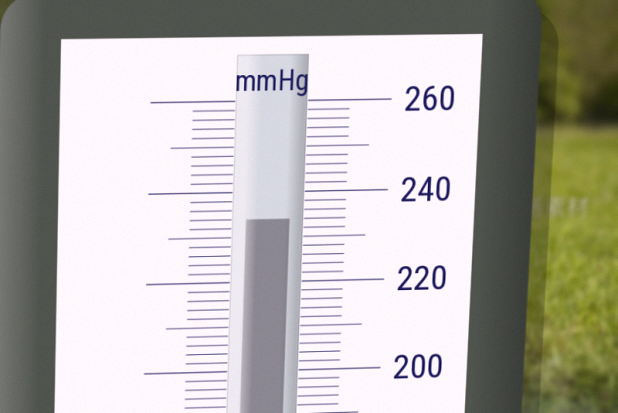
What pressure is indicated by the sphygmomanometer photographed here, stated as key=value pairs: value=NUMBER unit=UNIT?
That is value=234 unit=mmHg
